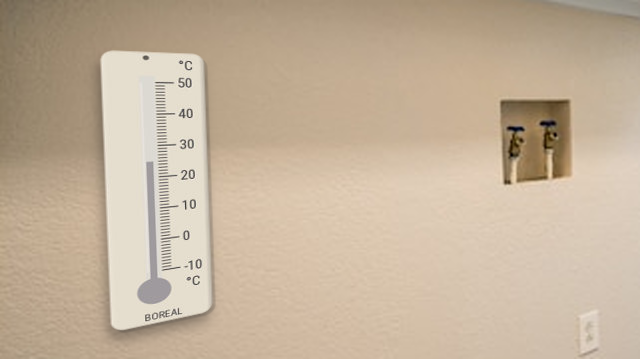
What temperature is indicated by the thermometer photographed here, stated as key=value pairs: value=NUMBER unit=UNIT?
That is value=25 unit=°C
